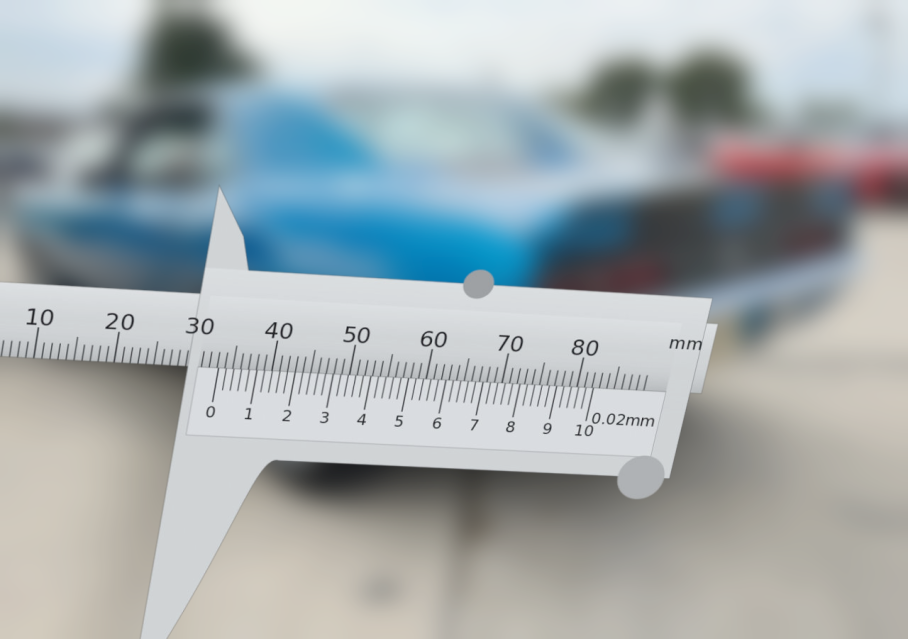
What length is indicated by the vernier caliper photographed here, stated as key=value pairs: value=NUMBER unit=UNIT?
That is value=33.2 unit=mm
